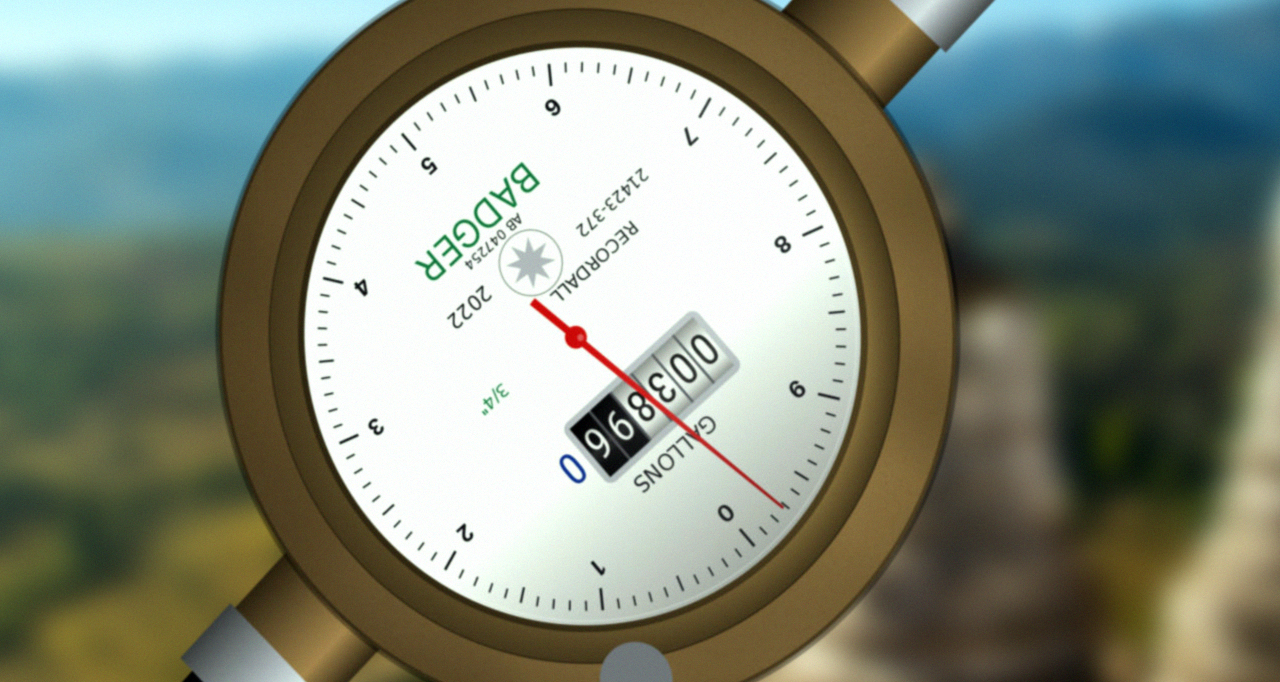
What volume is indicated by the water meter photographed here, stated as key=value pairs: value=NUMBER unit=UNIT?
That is value=38959.7 unit=gal
